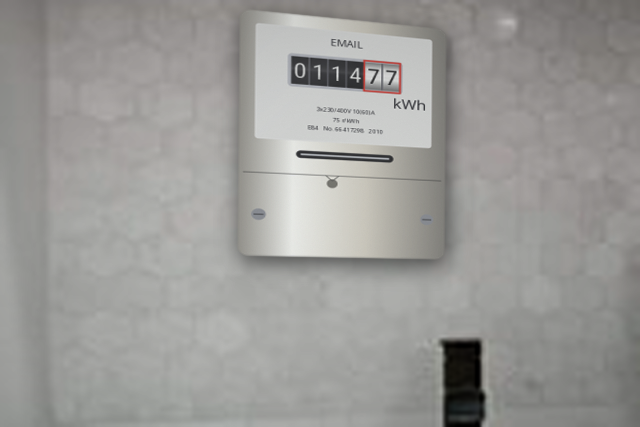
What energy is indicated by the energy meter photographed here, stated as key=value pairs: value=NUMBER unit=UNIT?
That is value=114.77 unit=kWh
